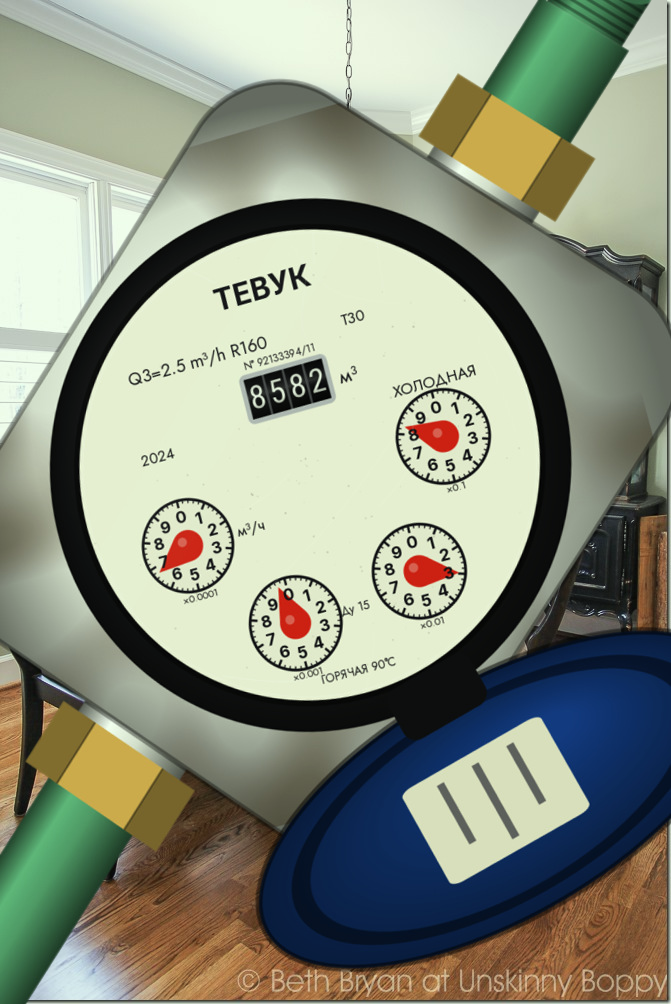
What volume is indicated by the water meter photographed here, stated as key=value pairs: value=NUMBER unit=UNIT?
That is value=8582.8296 unit=m³
